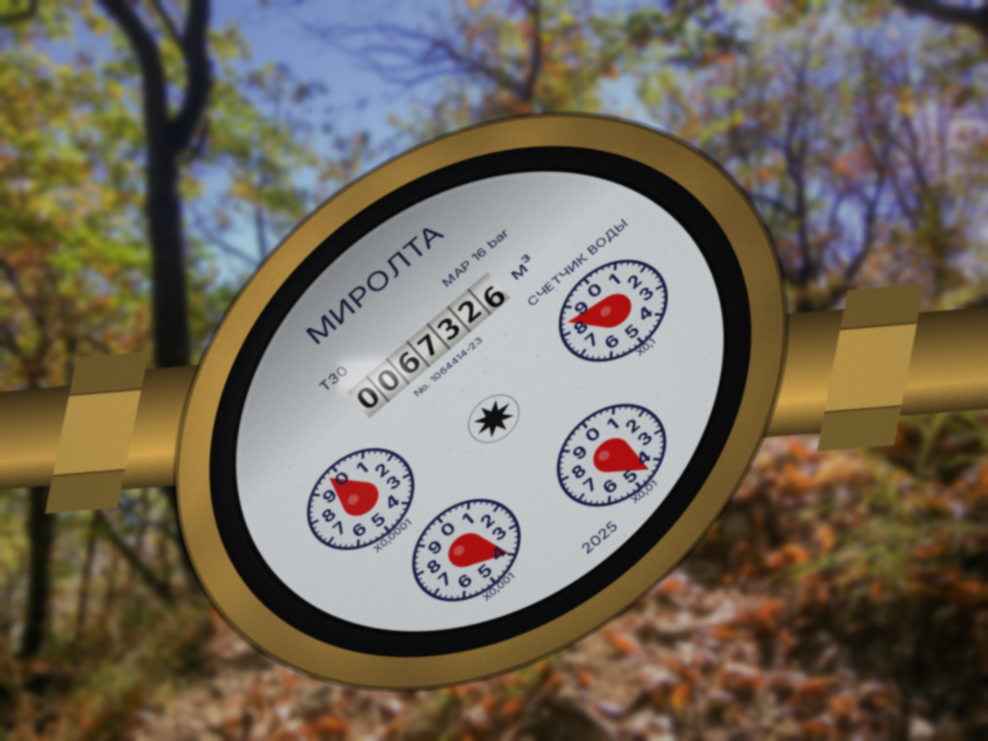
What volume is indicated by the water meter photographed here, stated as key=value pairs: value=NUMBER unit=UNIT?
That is value=67325.8439 unit=m³
